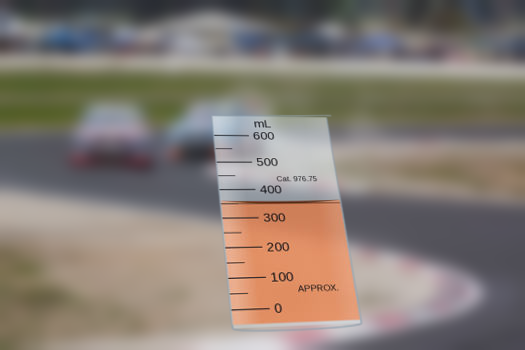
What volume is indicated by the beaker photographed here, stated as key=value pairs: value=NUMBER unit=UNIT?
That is value=350 unit=mL
